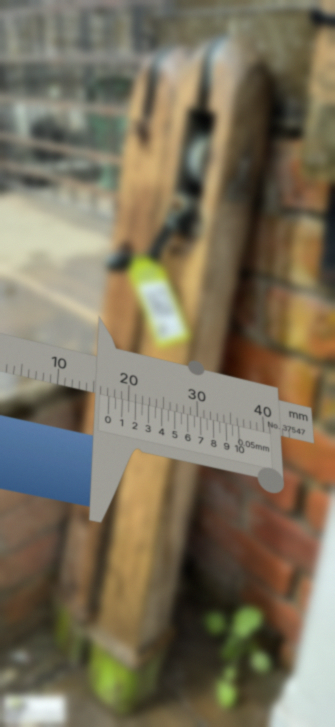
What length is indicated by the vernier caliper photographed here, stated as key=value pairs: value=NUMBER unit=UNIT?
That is value=17.2 unit=mm
